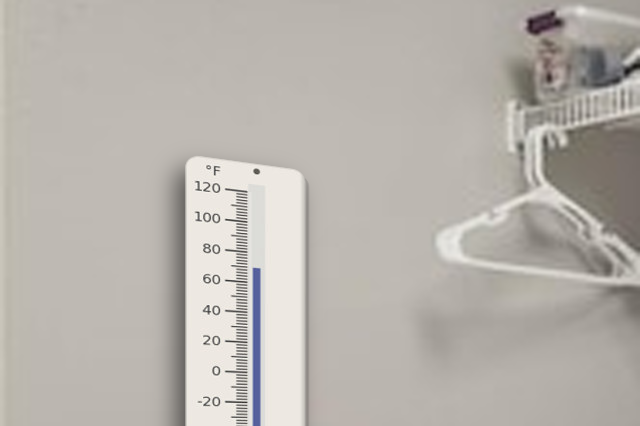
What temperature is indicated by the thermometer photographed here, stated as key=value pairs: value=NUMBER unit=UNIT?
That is value=70 unit=°F
